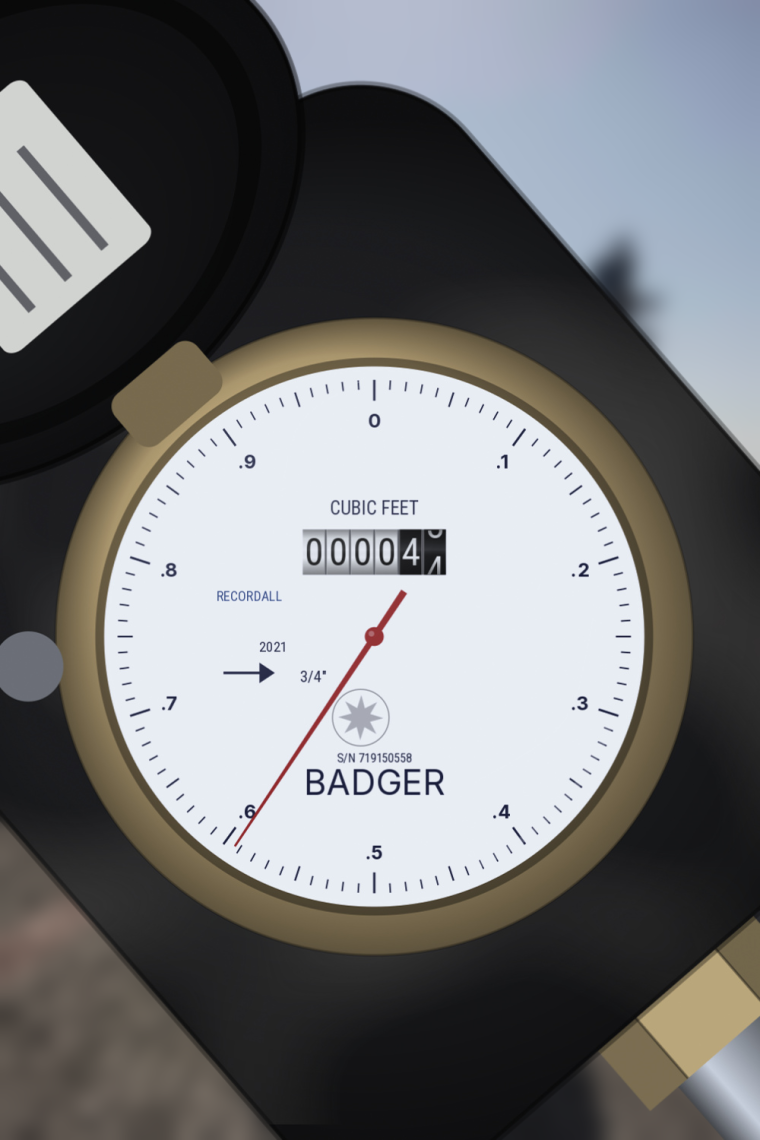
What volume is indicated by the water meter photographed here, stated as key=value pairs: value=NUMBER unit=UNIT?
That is value=43.59 unit=ft³
